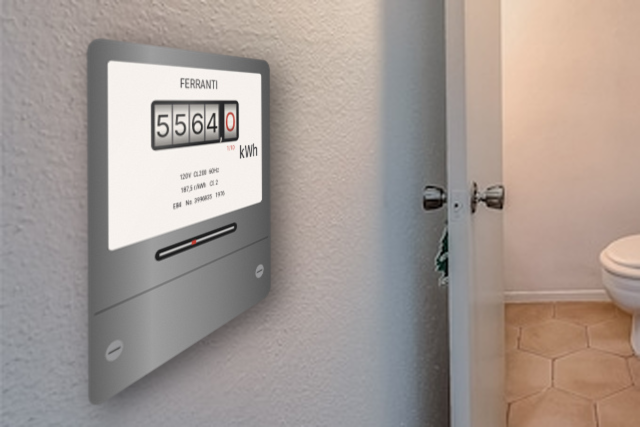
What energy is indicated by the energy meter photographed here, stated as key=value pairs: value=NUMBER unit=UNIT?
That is value=5564.0 unit=kWh
